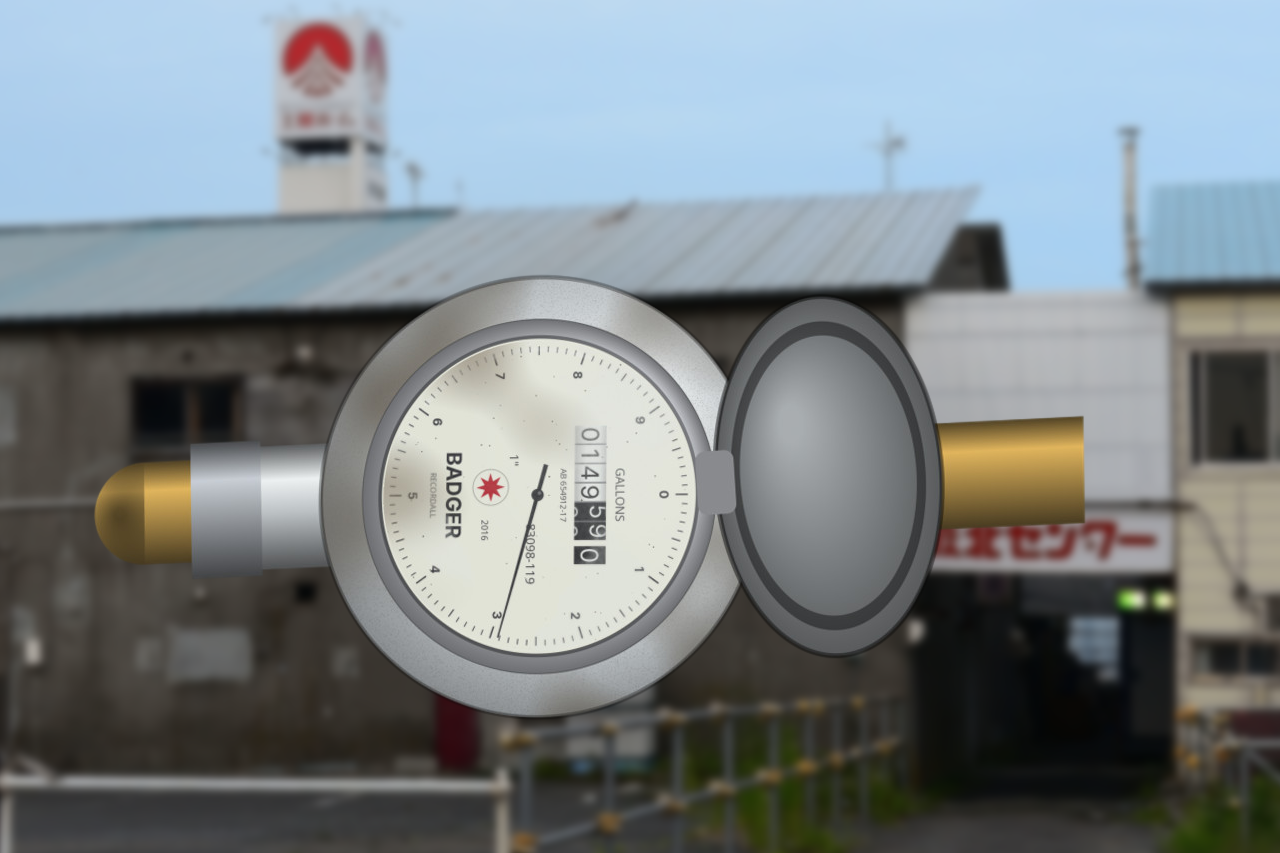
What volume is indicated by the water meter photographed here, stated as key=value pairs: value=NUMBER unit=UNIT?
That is value=149592.9 unit=gal
